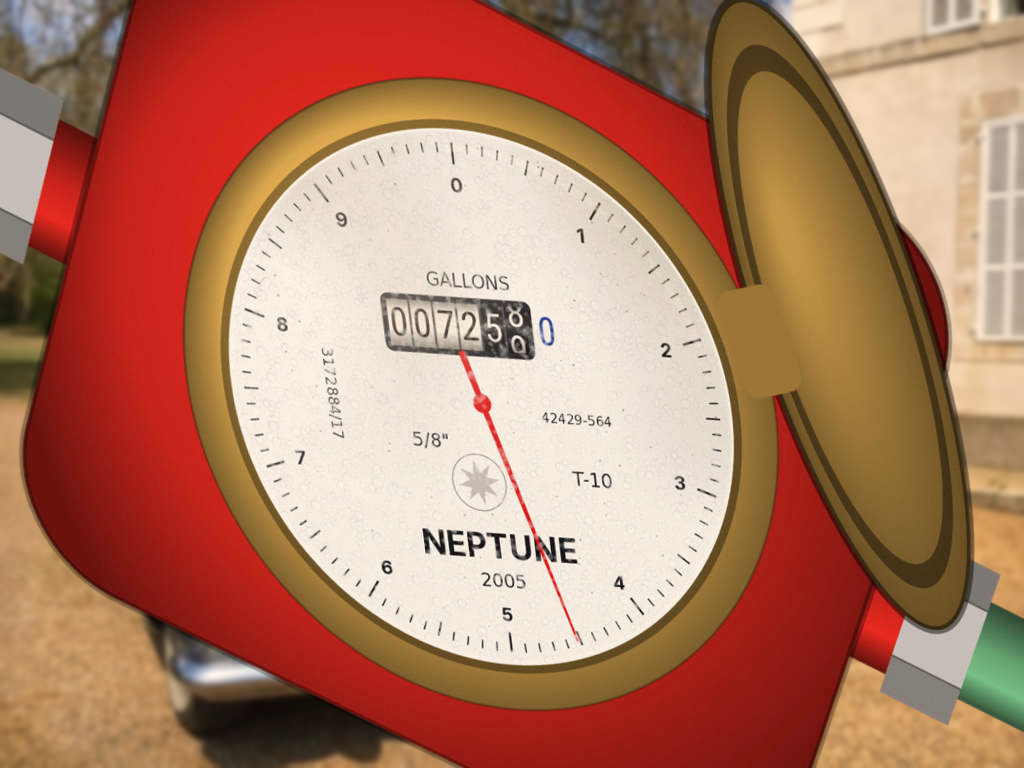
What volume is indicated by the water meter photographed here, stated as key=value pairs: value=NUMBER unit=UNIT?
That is value=72584.5 unit=gal
